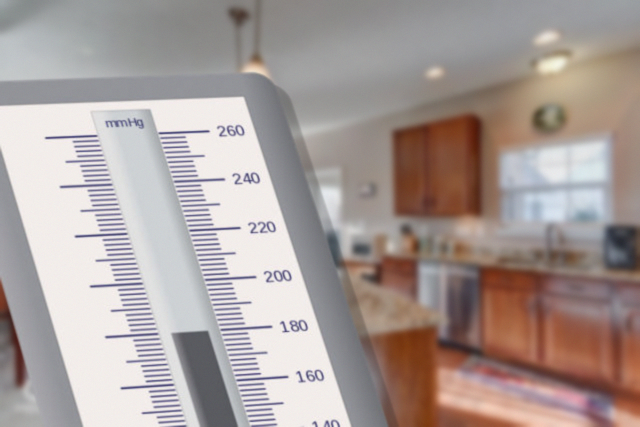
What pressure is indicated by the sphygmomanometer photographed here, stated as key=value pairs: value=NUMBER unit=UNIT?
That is value=180 unit=mmHg
